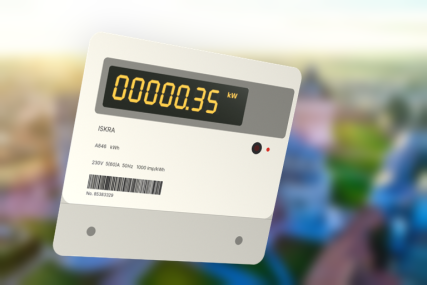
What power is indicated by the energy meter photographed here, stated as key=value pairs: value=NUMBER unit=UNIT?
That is value=0.35 unit=kW
